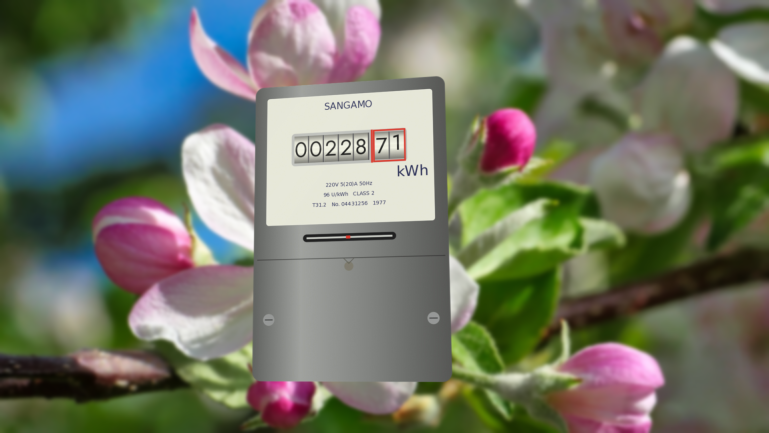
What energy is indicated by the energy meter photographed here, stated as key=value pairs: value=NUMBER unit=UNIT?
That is value=228.71 unit=kWh
